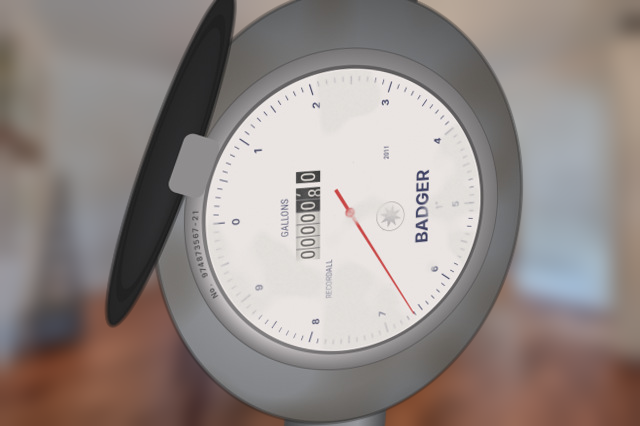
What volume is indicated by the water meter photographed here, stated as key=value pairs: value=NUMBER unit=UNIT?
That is value=76.6 unit=gal
